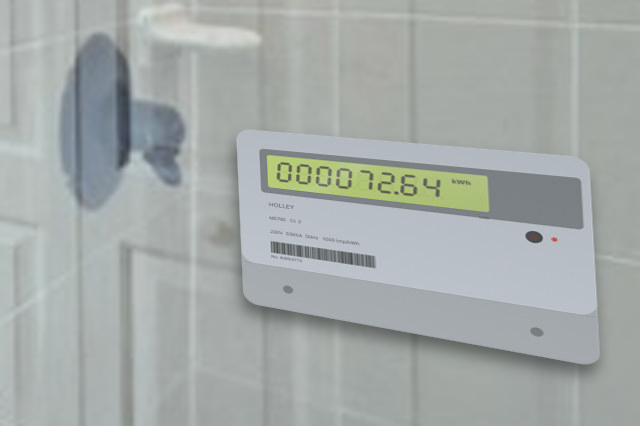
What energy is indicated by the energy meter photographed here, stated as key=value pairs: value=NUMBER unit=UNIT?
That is value=72.64 unit=kWh
